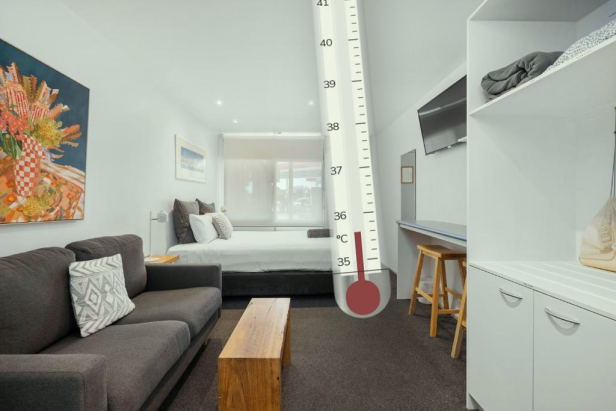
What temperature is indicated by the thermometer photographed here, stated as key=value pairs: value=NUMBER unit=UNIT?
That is value=35.6 unit=°C
